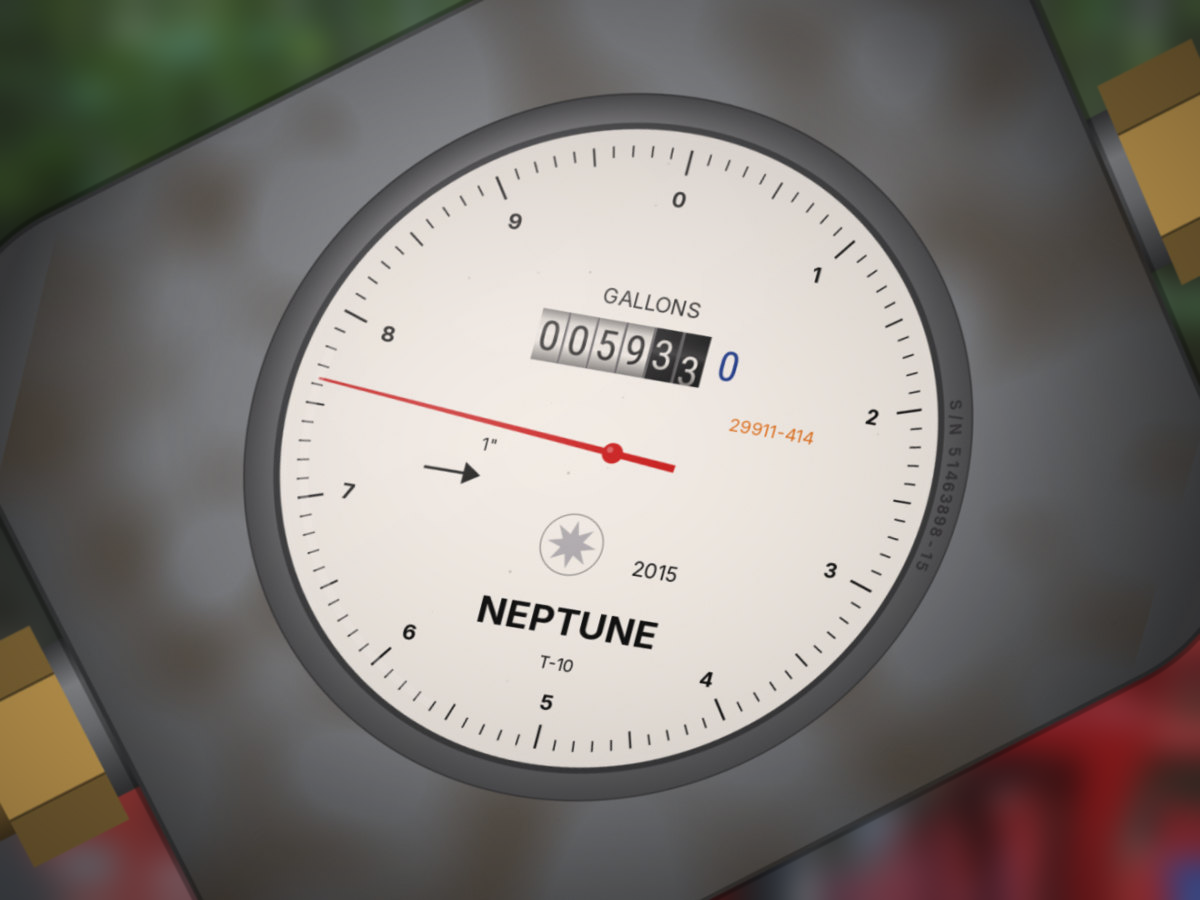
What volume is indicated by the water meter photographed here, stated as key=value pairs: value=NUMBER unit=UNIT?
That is value=59327.6 unit=gal
